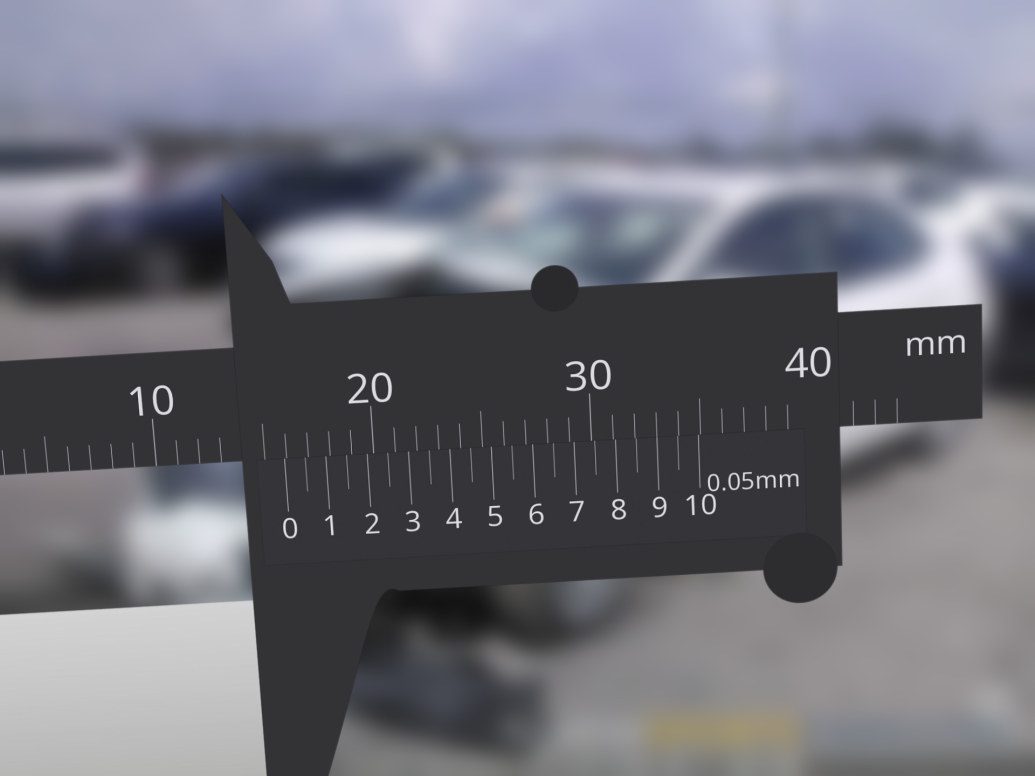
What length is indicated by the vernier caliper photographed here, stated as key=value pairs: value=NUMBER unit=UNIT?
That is value=15.90 unit=mm
